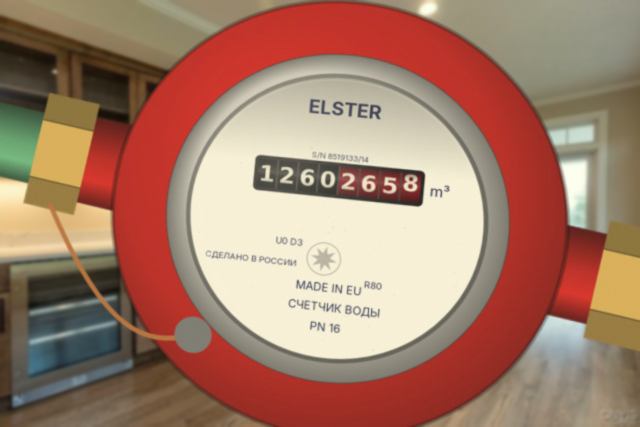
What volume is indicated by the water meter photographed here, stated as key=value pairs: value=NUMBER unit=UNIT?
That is value=1260.2658 unit=m³
